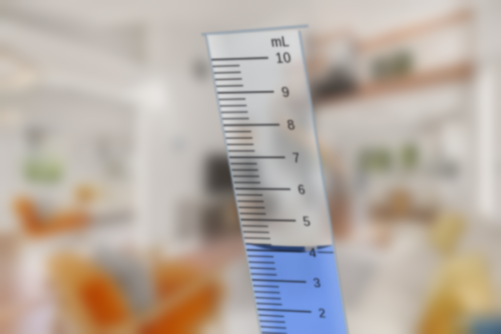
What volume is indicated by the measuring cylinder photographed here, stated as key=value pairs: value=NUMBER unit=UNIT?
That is value=4 unit=mL
